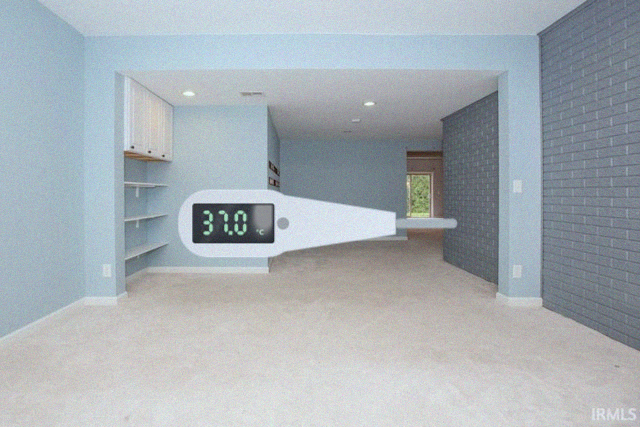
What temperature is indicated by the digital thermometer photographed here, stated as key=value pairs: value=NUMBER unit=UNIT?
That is value=37.0 unit=°C
